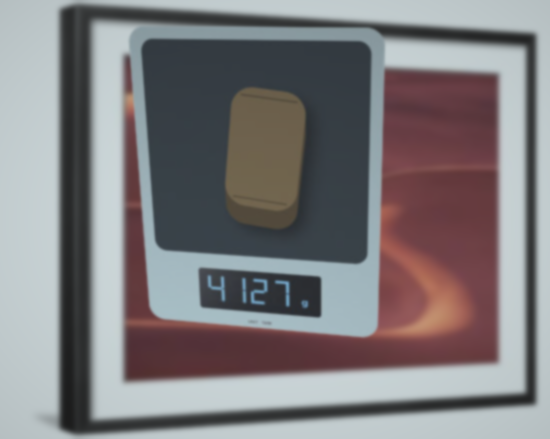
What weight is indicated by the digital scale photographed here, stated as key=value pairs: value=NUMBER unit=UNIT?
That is value=4127 unit=g
